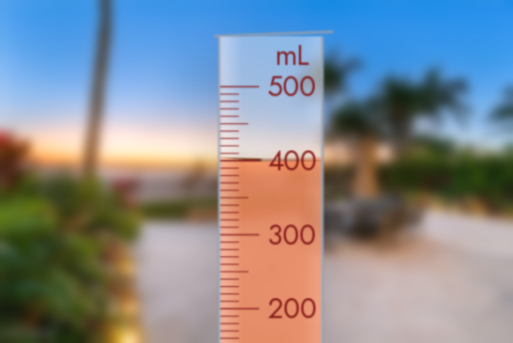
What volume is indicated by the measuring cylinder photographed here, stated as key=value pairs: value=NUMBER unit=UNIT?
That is value=400 unit=mL
